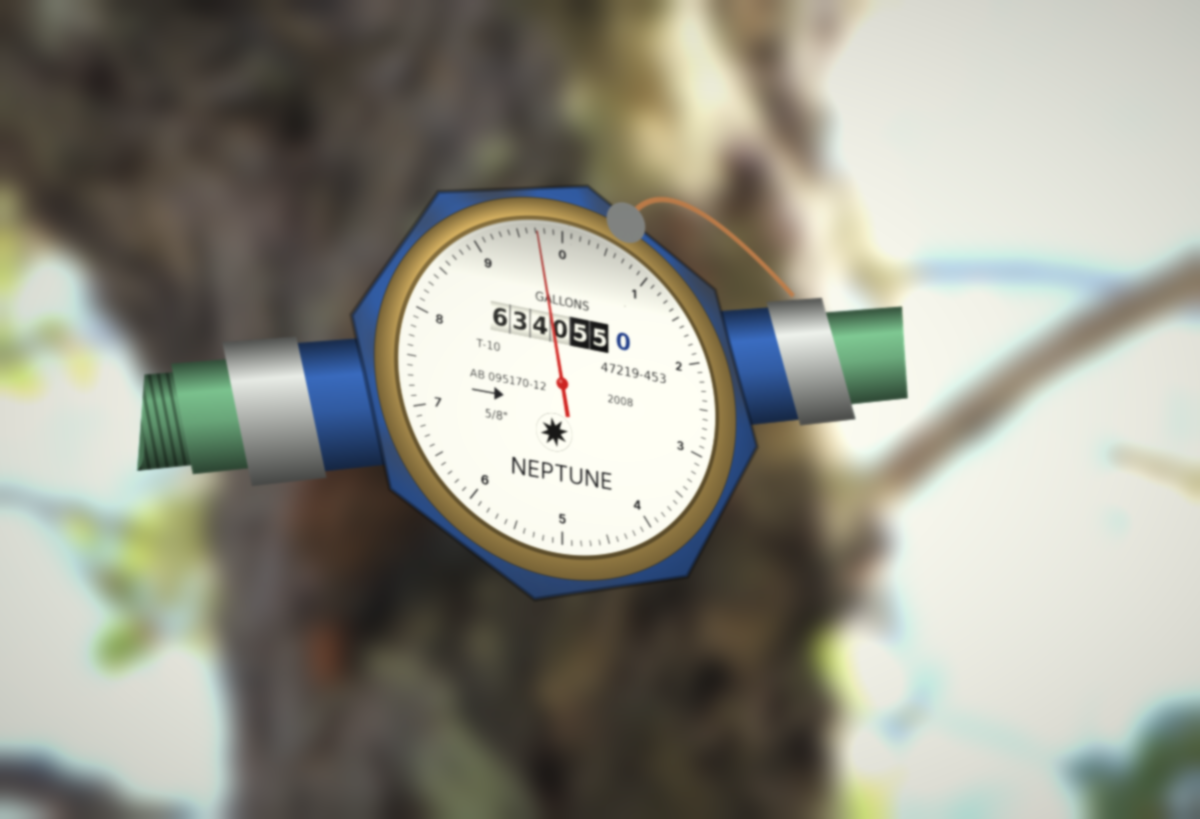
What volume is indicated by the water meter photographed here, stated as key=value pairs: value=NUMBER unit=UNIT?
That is value=6340549.7 unit=gal
